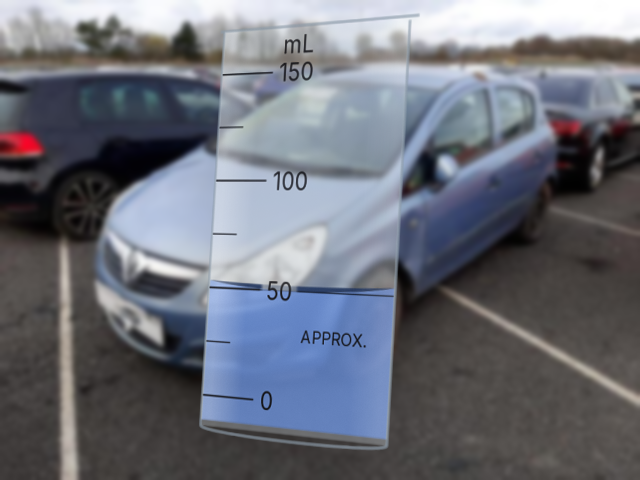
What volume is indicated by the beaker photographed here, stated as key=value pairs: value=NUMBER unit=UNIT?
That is value=50 unit=mL
